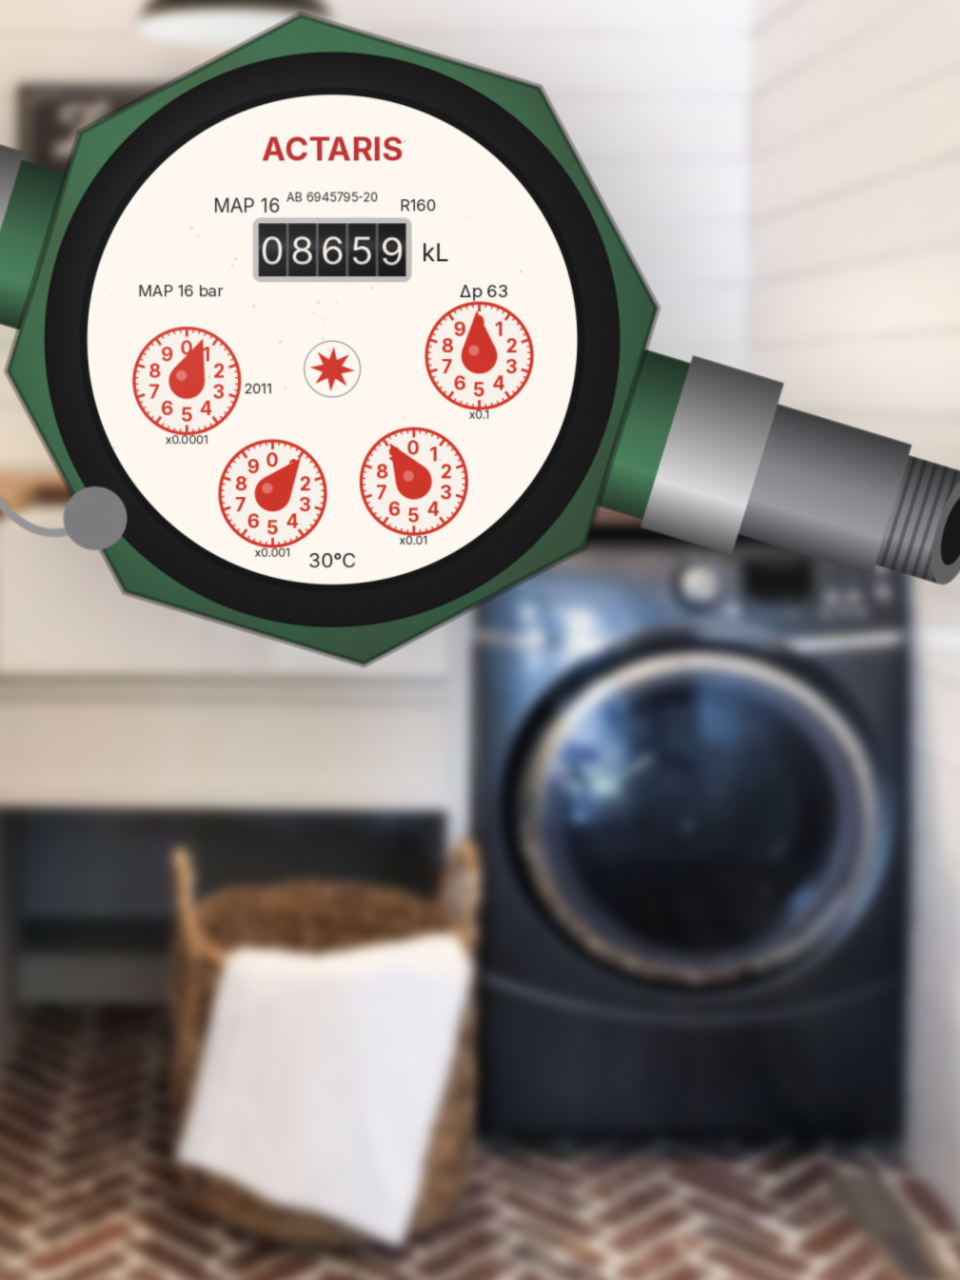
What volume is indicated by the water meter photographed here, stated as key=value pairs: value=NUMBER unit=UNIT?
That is value=8658.9910 unit=kL
